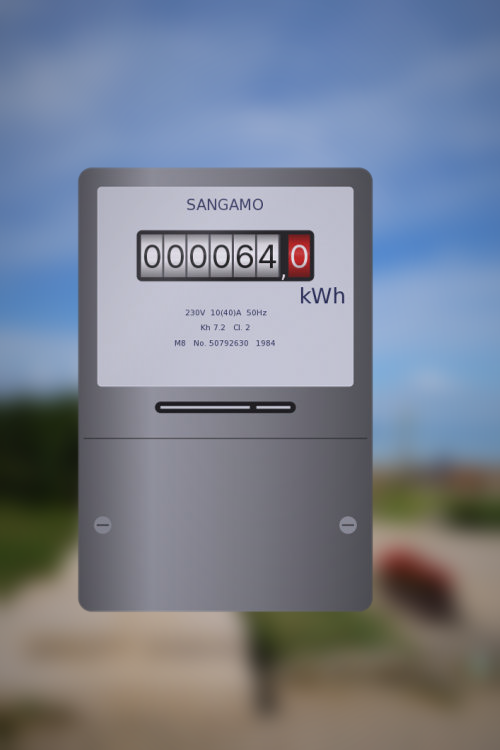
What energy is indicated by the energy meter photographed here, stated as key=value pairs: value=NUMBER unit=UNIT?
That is value=64.0 unit=kWh
